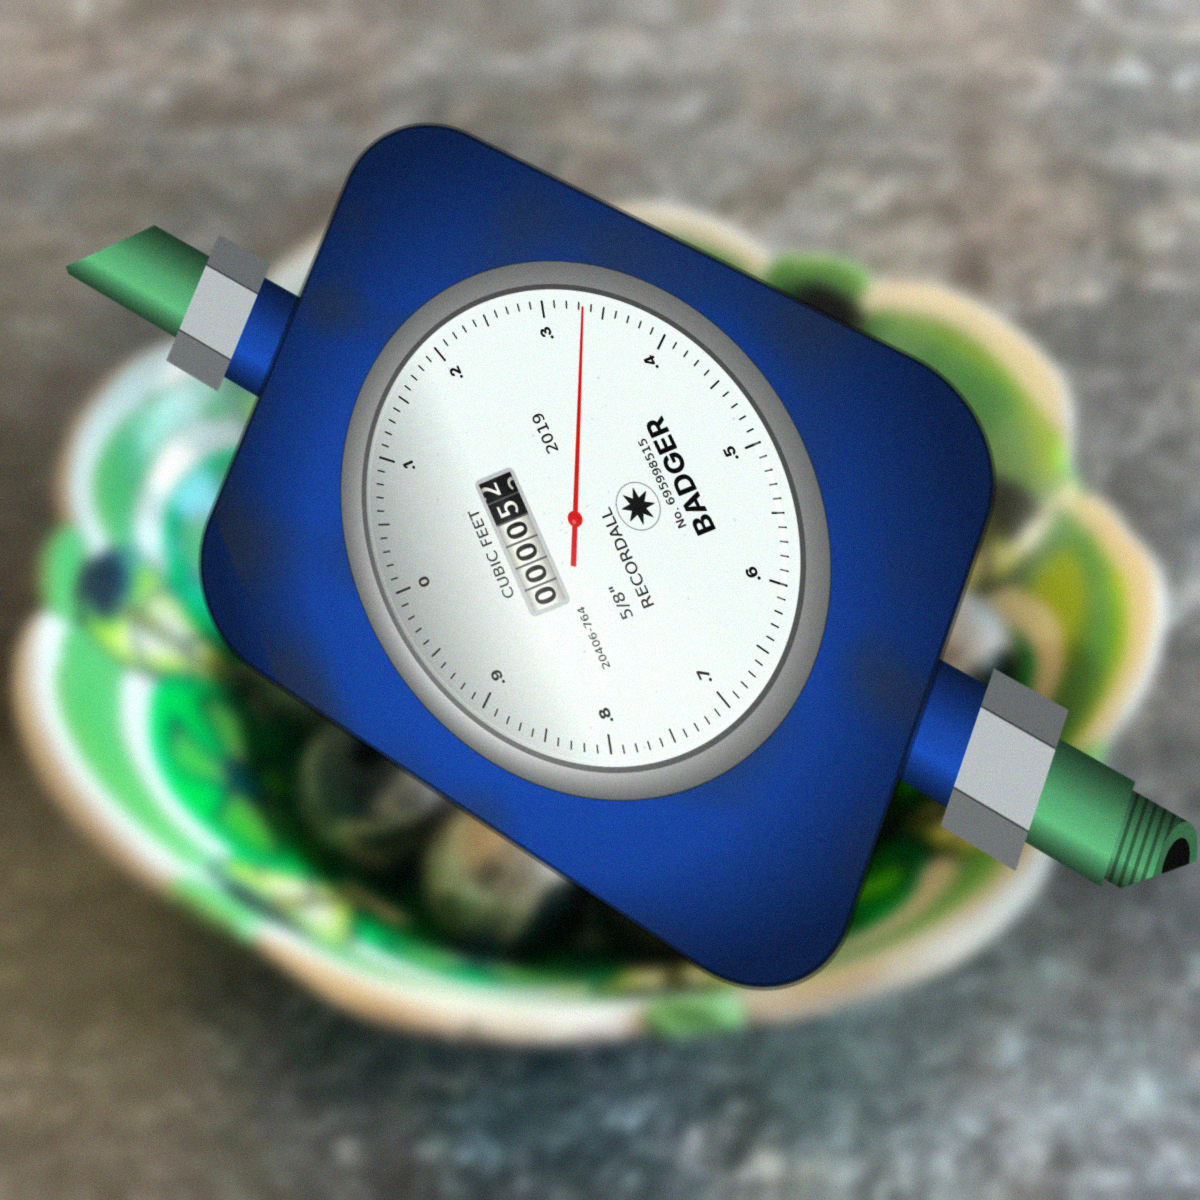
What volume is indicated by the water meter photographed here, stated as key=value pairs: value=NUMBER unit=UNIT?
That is value=52.33 unit=ft³
